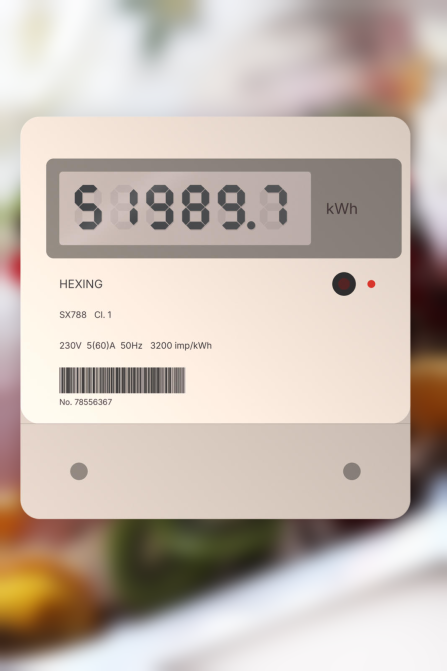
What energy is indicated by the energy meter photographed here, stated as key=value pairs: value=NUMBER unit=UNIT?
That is value=51989.7 unit=kWh
